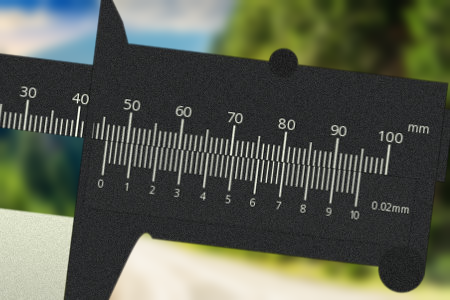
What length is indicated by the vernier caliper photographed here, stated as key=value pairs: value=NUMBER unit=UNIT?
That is value=46.0 unit=mm
